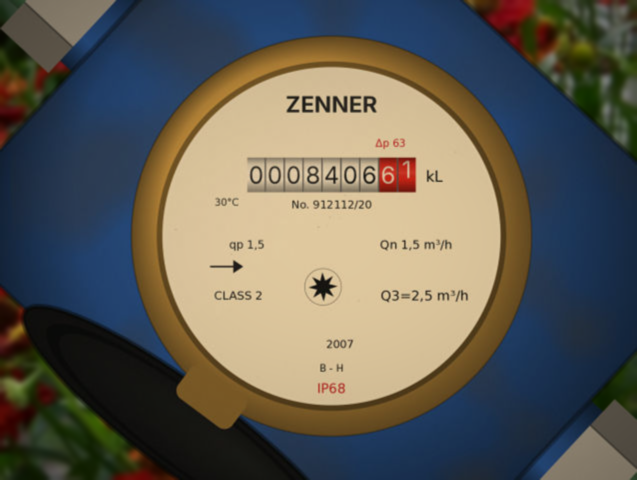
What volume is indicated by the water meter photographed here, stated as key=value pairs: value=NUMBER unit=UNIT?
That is value=8406.61 unit=kL
